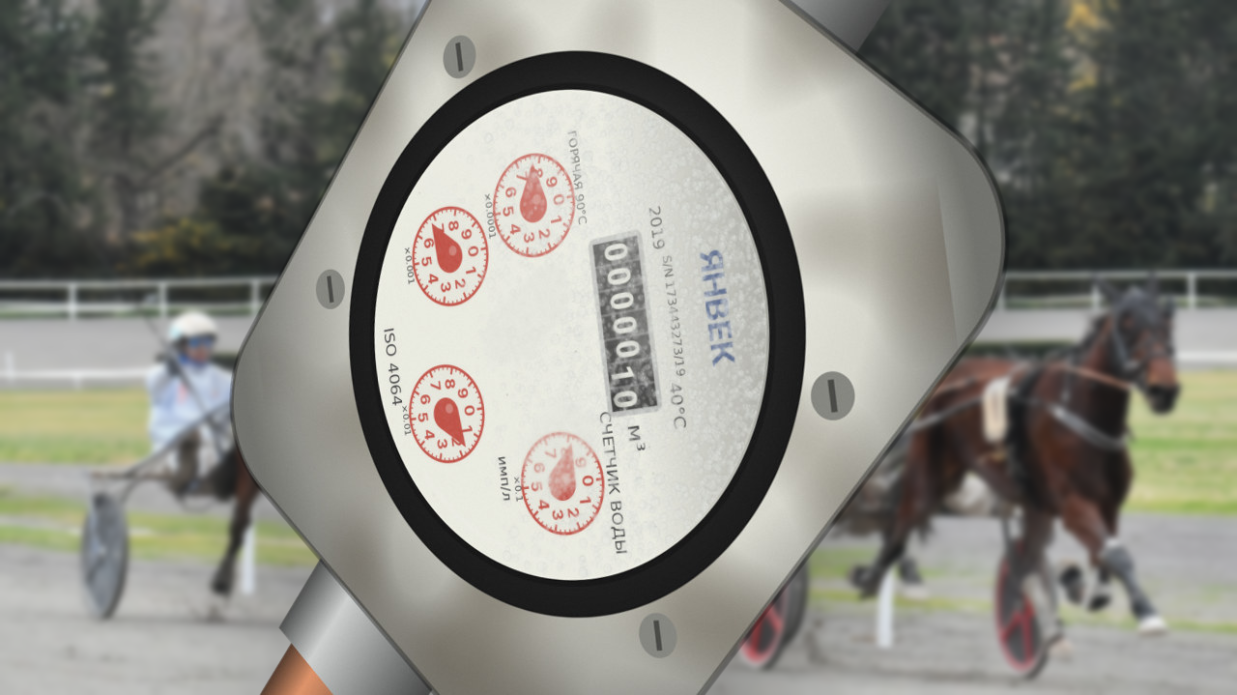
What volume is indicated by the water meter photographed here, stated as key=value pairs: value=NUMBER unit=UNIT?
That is value=9.8167 unit=m³
